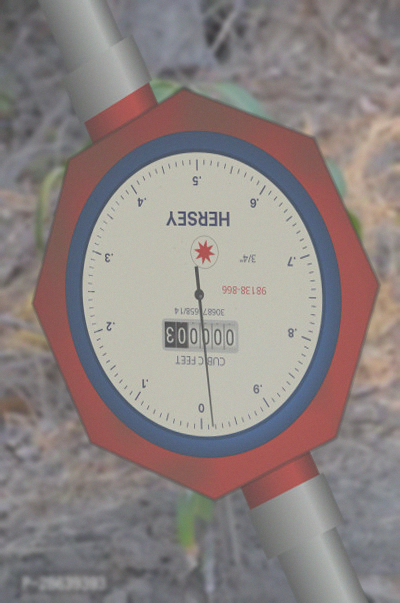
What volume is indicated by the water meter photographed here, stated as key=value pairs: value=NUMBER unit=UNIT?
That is value=2.98 unit=ft³
